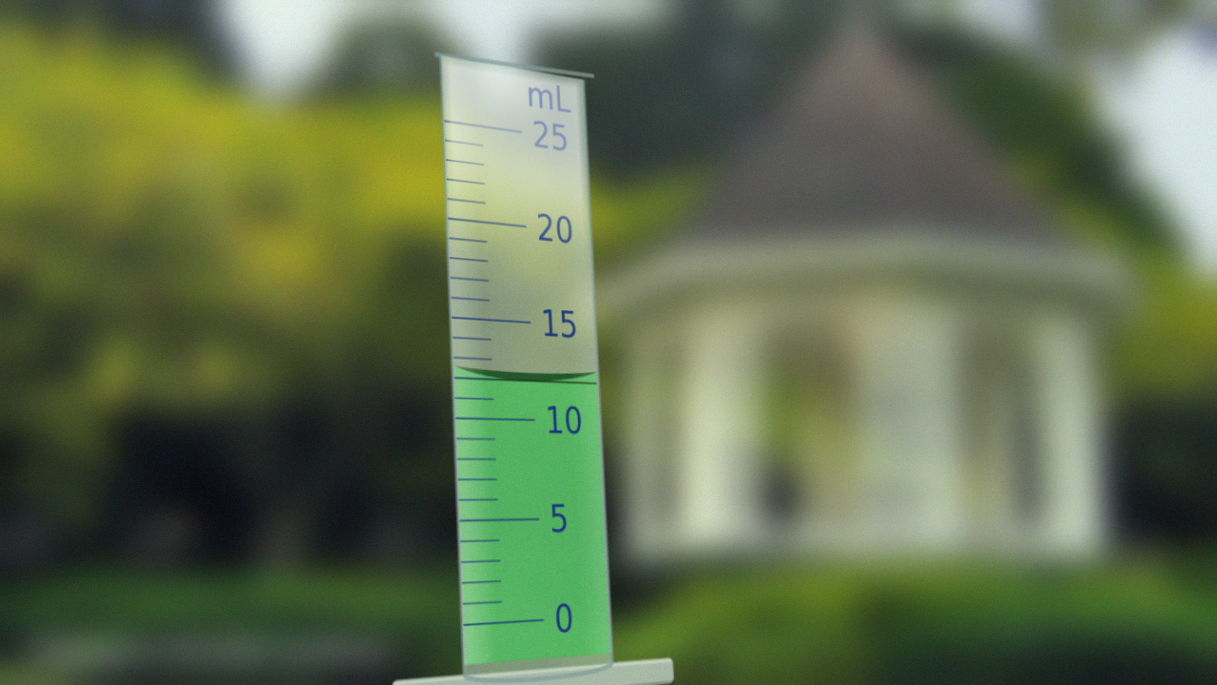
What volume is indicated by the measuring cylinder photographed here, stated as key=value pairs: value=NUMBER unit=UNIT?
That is value=12 unit=mL
